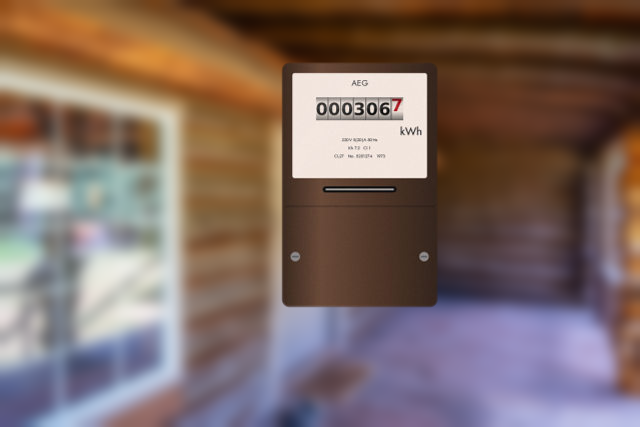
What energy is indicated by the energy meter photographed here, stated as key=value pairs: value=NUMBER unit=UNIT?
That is value=306.7 unit=kWh
